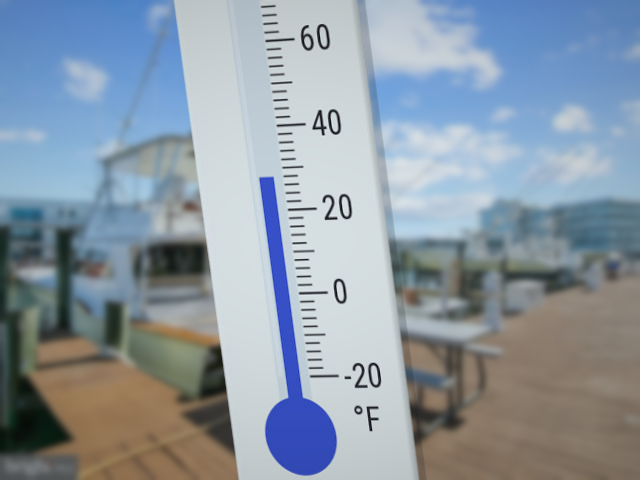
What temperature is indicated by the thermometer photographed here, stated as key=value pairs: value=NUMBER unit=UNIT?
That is value=28 unit=°F
